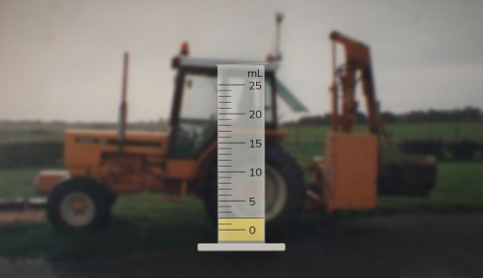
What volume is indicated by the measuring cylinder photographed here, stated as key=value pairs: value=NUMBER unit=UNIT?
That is value=2 unit=mL
